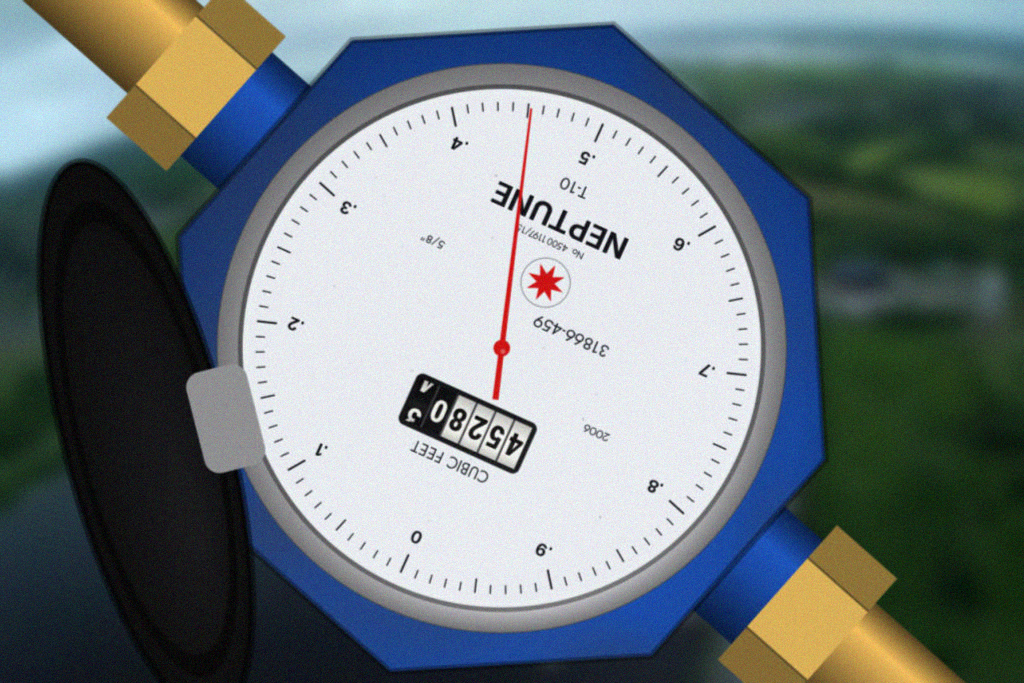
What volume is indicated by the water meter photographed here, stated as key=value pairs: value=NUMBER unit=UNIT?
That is value=452803.45 unit=ft³
